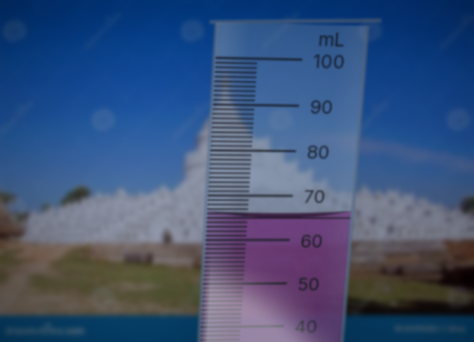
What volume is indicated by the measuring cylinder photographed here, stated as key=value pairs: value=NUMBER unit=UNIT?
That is value=65 unit=mL
